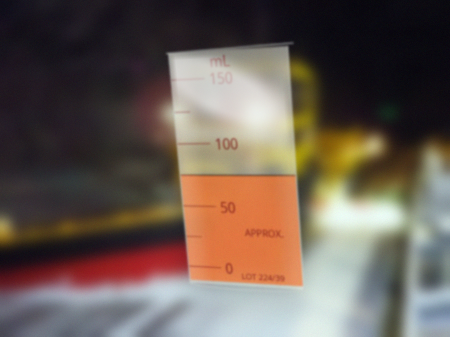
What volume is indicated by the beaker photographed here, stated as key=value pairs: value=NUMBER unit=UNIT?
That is value=75 unit=mL
